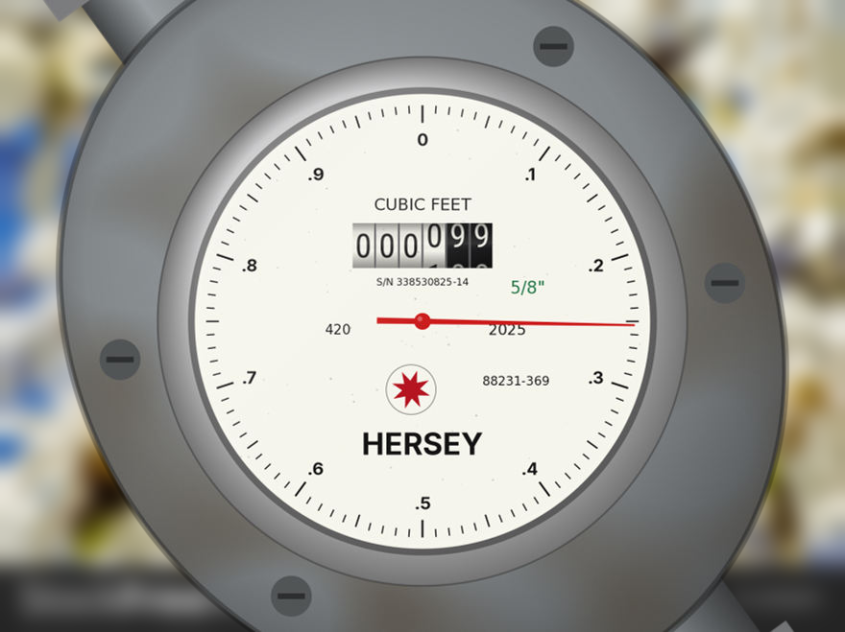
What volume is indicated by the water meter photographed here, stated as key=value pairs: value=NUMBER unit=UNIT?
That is value=99.25 unit=ft³
